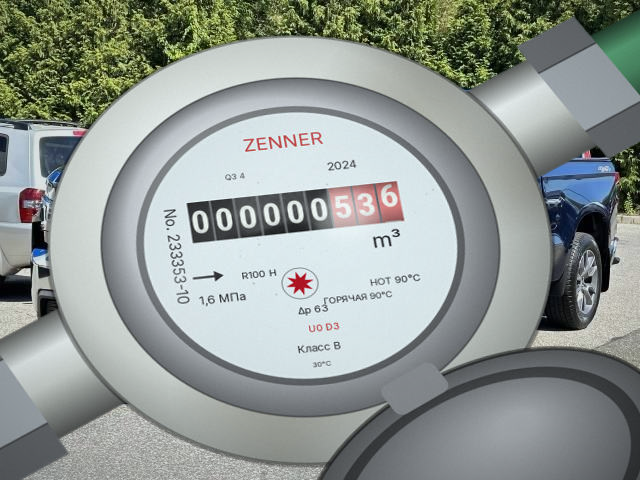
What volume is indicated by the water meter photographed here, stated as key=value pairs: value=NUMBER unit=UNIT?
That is value=0.536 unit=m³
